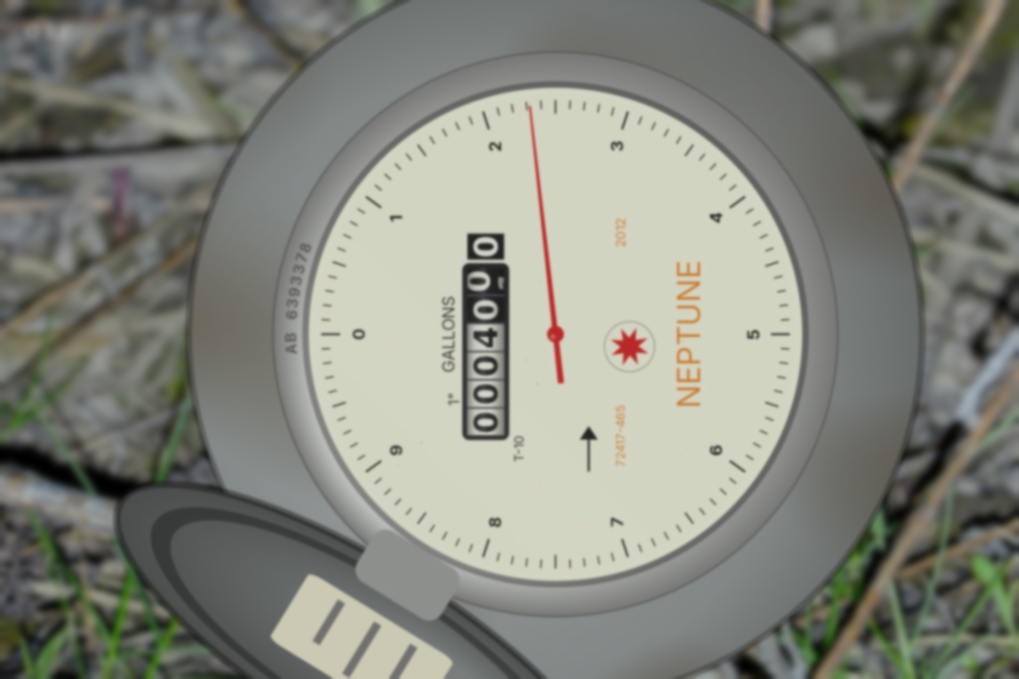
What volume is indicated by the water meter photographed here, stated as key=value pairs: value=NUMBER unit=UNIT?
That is value=4002.3 unit=gal
